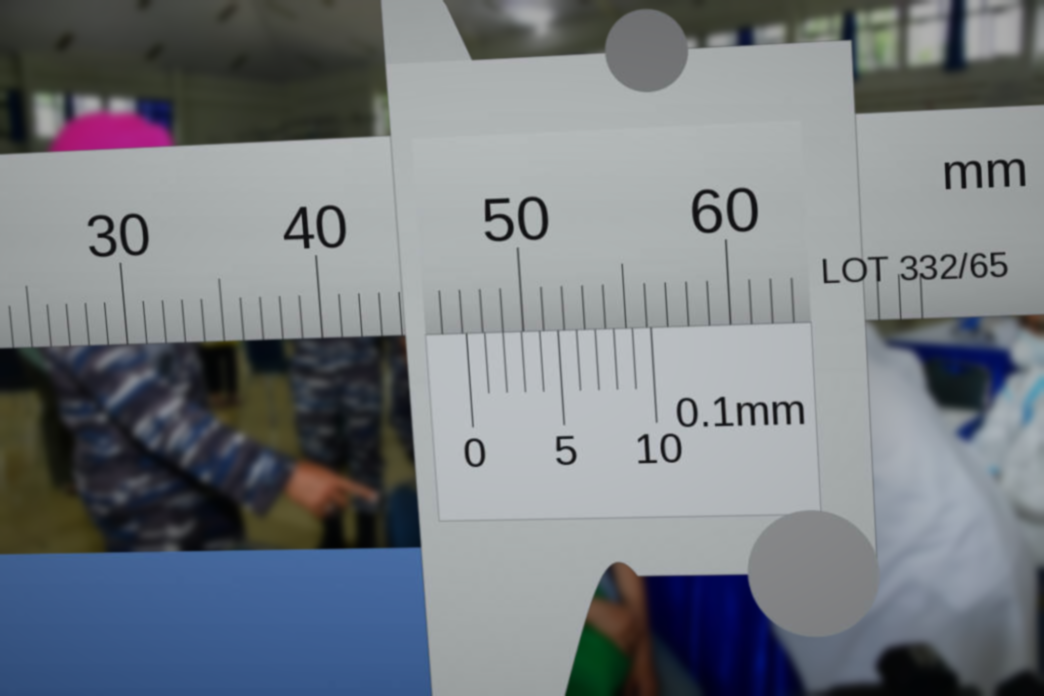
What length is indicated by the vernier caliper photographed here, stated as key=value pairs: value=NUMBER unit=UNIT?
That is value=47.2 unit=mm
